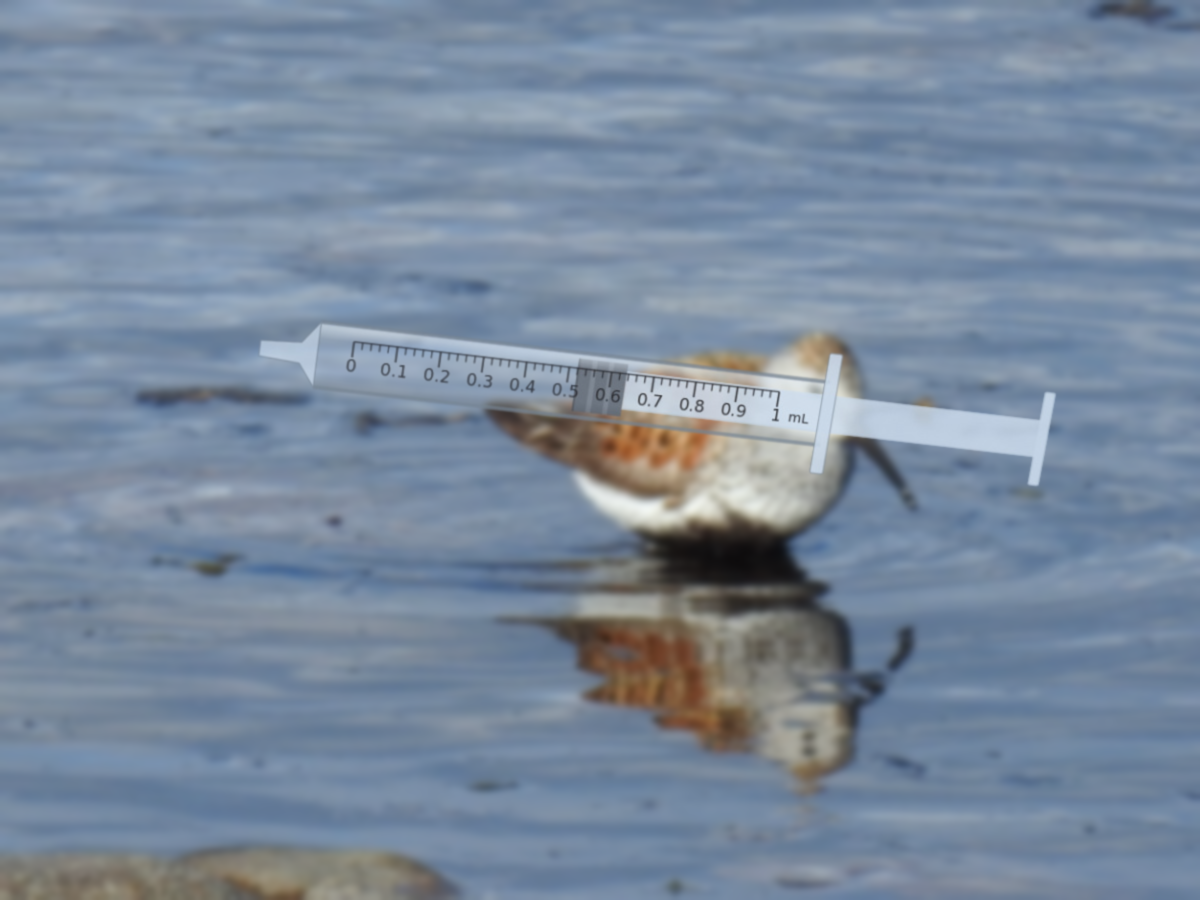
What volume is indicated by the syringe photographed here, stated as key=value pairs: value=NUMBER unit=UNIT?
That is value=0.52 unit=mL
